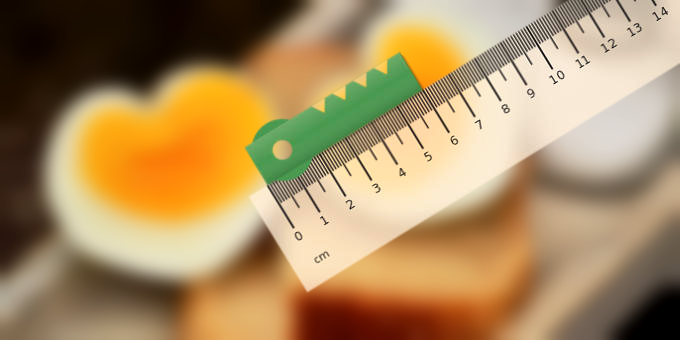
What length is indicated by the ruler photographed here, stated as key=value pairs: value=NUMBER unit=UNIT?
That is value=6 unit=cm
